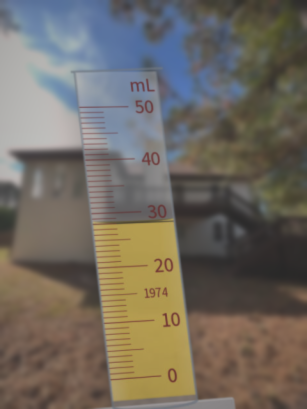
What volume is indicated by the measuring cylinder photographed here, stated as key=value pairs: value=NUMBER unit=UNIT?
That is value=28 unit=mL
